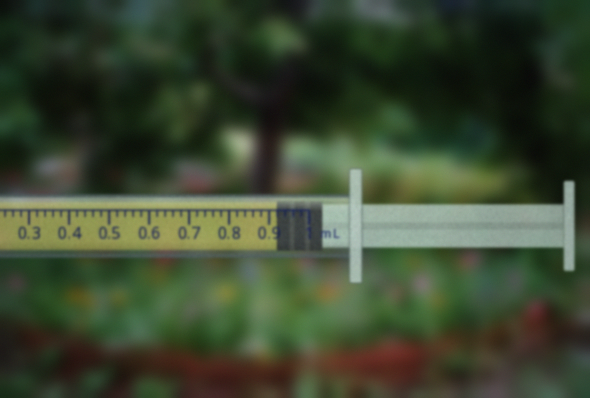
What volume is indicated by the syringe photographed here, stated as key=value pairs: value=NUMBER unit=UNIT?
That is value=0.92 unit=mL
